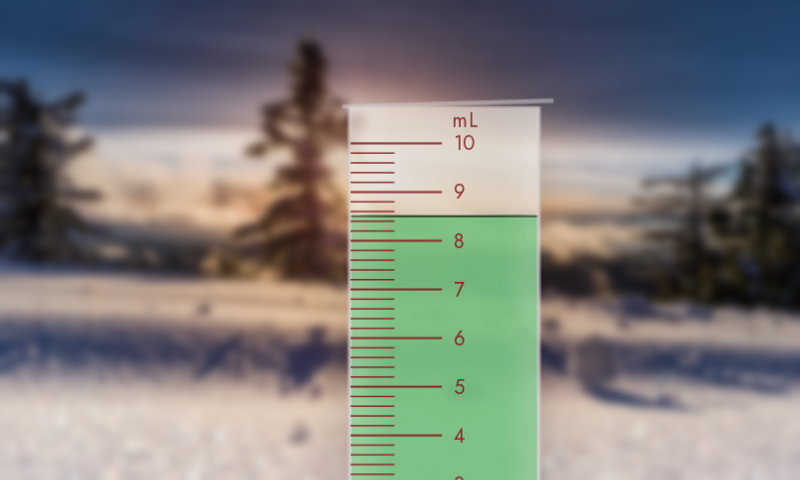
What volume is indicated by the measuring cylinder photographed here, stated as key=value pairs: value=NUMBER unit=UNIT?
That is value=8.5 unit=mL
